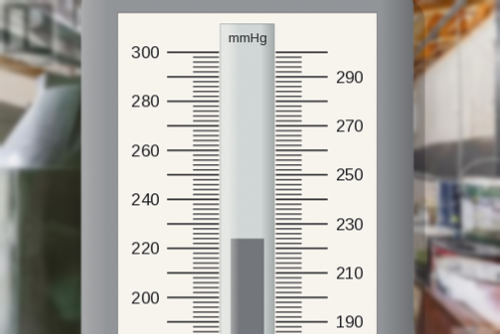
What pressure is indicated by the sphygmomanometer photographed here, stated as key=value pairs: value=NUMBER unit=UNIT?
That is value=224 unit=mmHg
